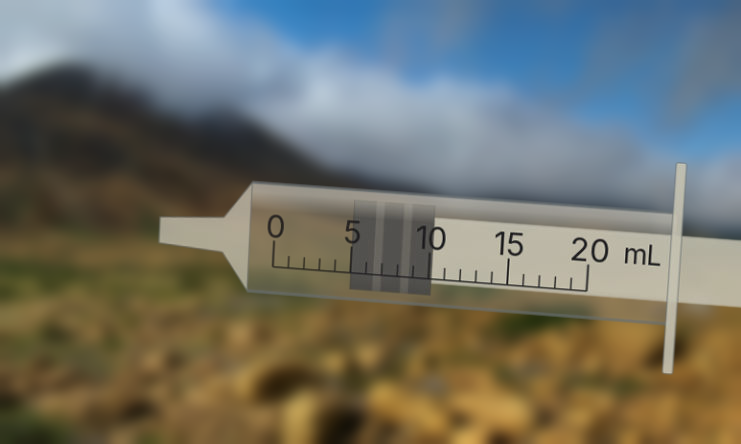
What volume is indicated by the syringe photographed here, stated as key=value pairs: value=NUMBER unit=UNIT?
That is value=5 unit=mL
